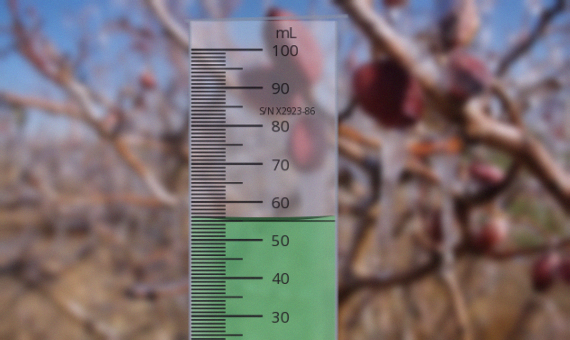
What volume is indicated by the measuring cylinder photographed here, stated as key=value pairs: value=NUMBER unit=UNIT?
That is value=55 unit=mL
